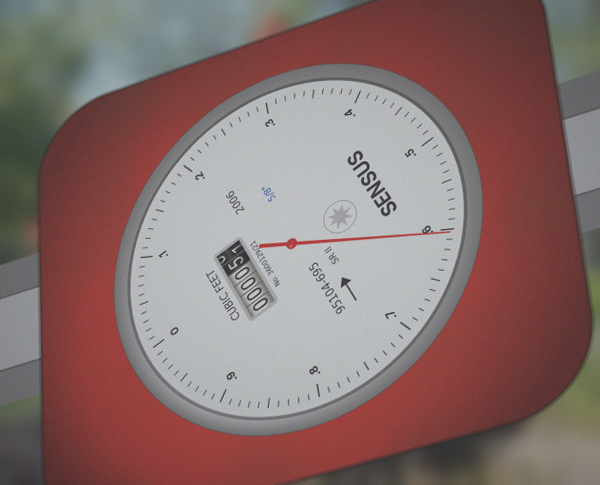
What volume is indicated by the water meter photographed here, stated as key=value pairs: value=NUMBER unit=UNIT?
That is value=50.60 unit=ft³
